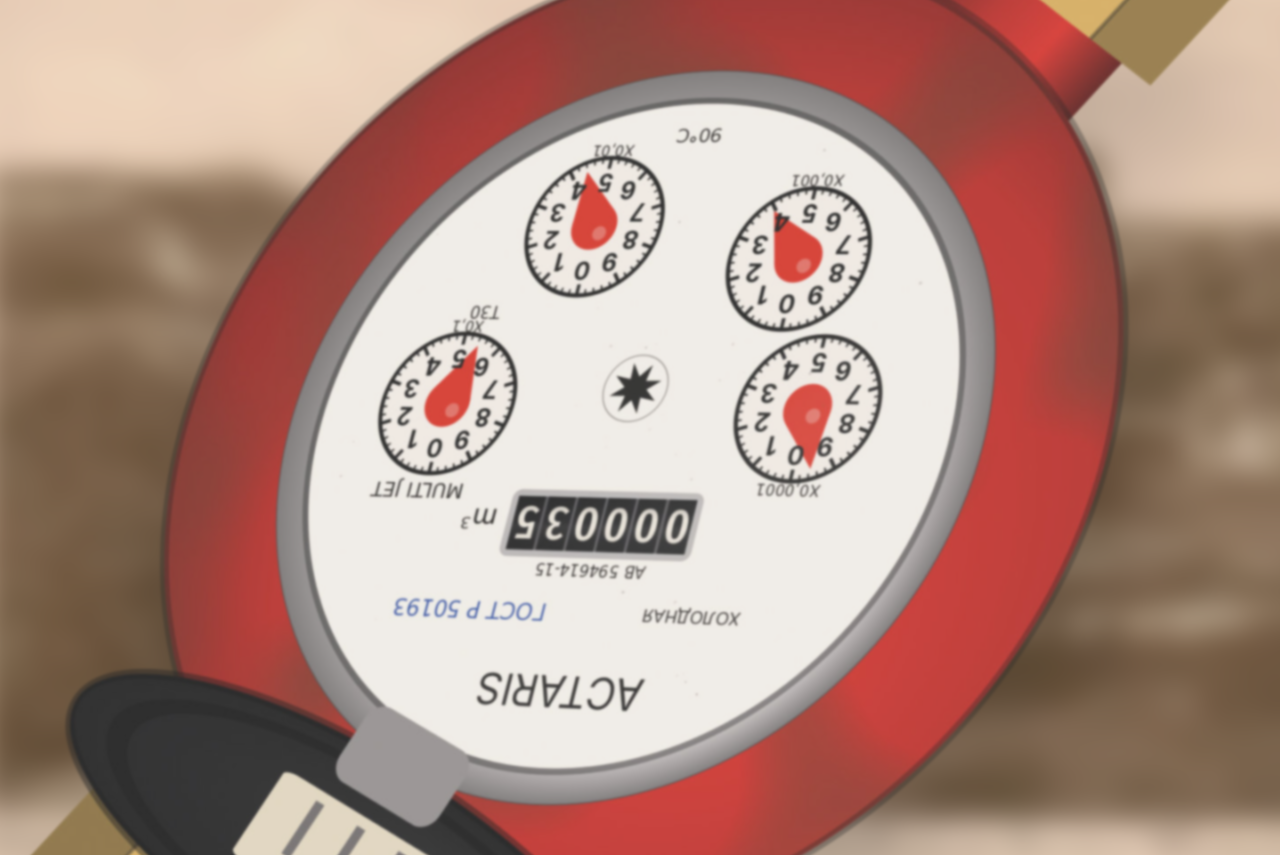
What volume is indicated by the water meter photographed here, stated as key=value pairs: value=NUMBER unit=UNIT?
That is value=35.5439 unit=m³
